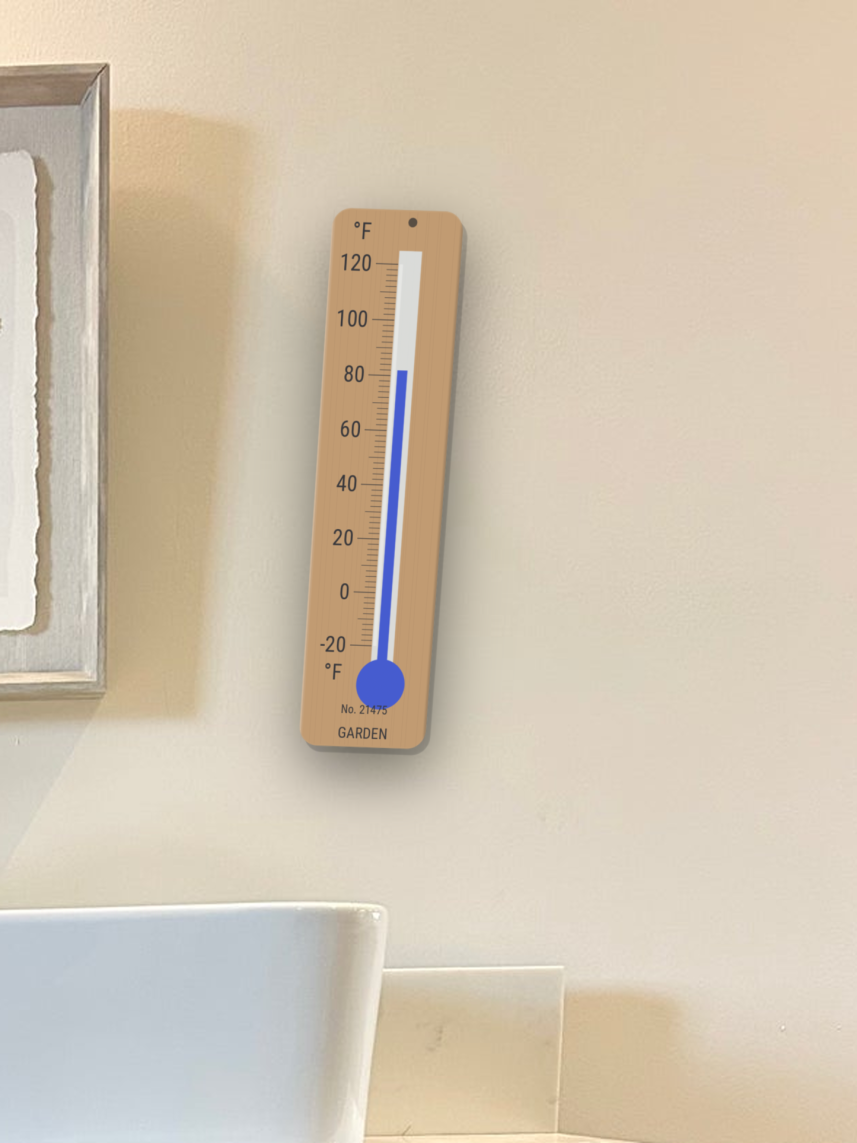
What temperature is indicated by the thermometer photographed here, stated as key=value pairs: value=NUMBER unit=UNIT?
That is value=82 unit=°F
